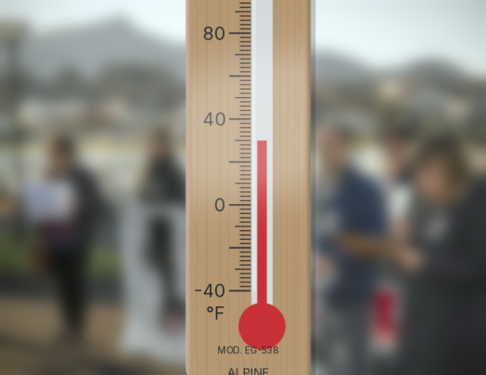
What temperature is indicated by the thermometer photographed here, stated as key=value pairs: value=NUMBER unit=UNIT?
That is value=30 unit=°F
